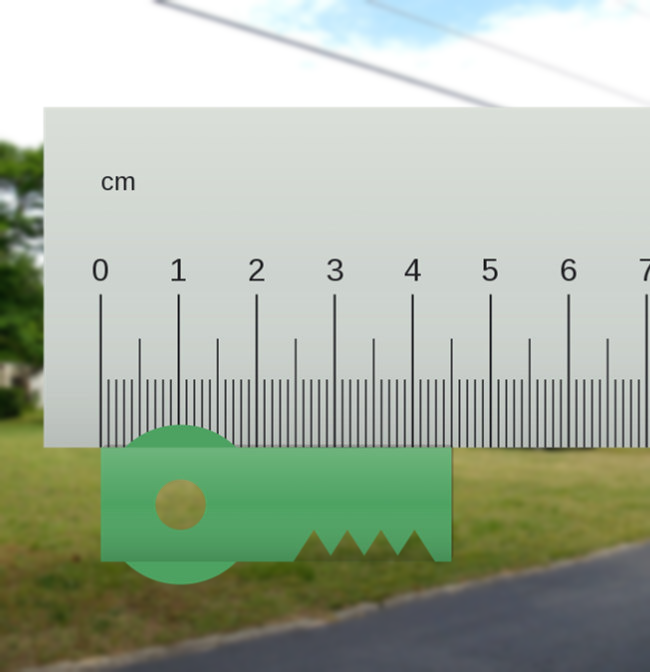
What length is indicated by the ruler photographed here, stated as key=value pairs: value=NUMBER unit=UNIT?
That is value=4.5 unit=cm
